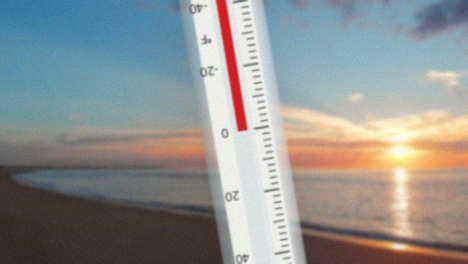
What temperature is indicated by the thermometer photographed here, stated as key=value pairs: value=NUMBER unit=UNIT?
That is value=0 unit=°F
